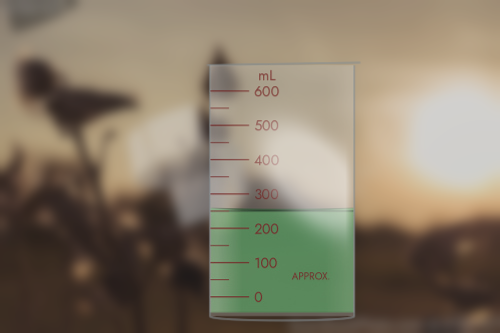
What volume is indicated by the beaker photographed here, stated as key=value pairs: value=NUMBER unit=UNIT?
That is value=250 unit=mL
